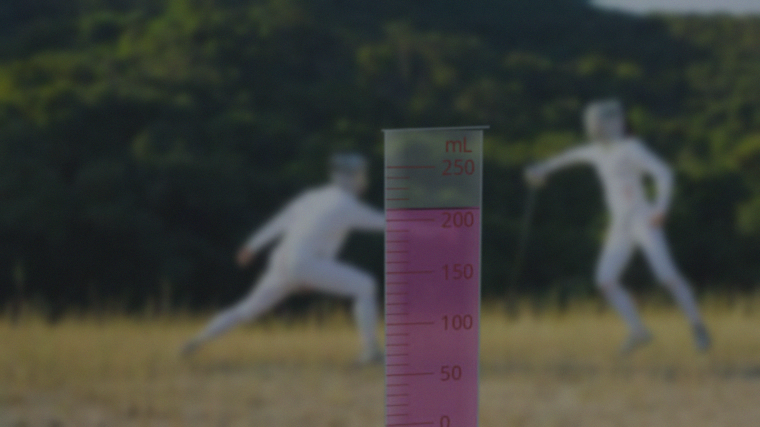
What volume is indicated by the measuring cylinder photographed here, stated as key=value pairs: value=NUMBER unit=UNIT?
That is value=210 unit=mL
